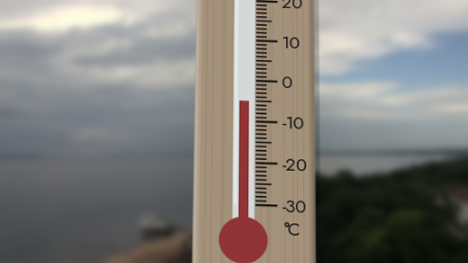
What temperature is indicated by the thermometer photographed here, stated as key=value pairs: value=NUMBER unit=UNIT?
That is value=-5 unit=°C
